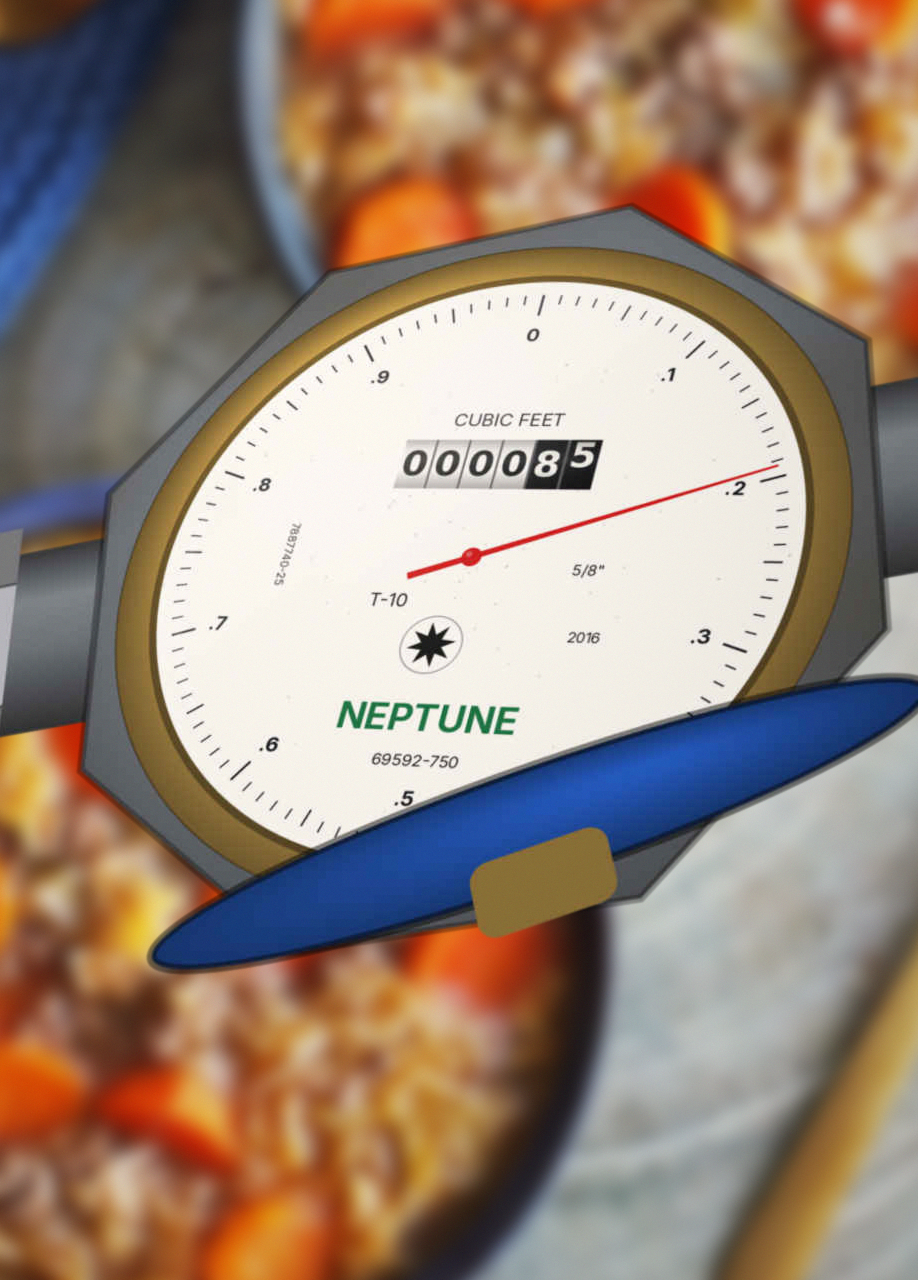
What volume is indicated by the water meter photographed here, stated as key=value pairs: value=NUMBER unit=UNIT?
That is value=85.19 unit=ft³
